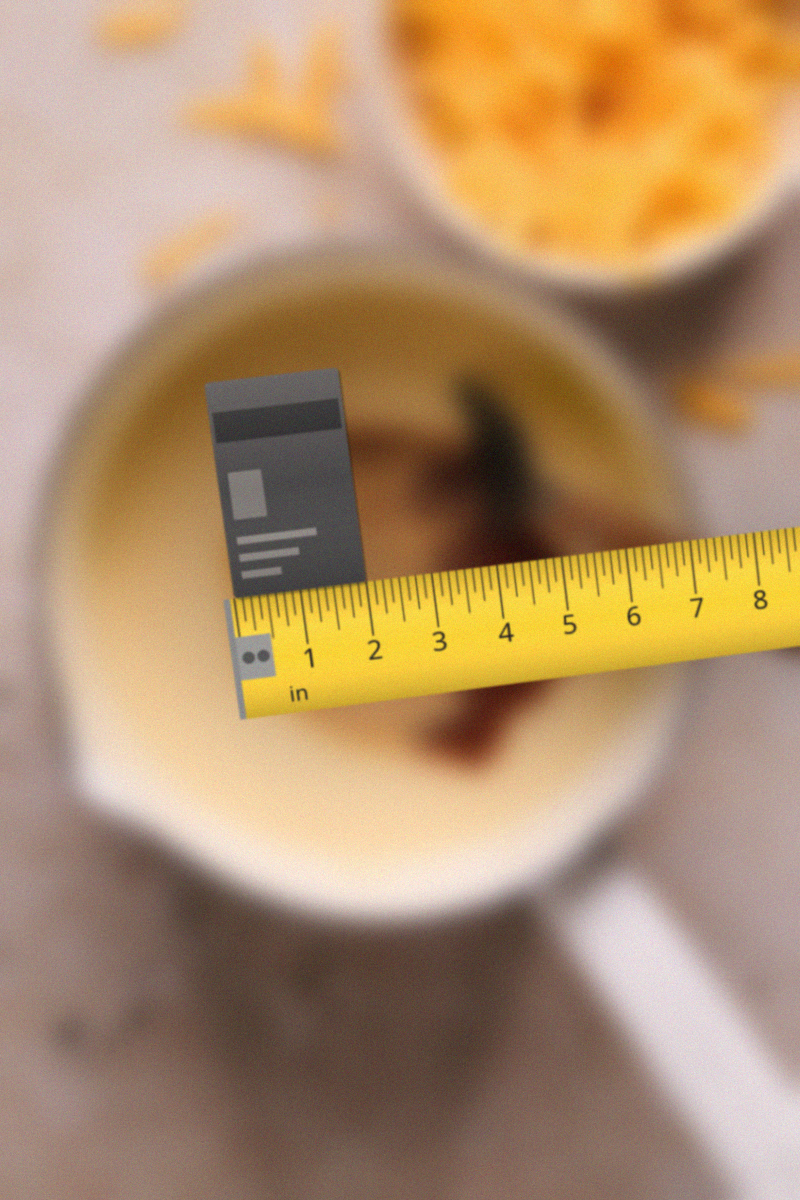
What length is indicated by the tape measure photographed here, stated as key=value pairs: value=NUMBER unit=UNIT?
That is value=2 unit=in
